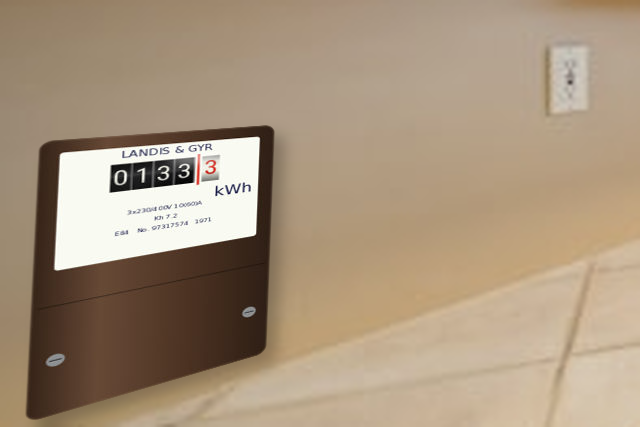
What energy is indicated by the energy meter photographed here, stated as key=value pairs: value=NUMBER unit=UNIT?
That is value=133.3 unit=kWh
